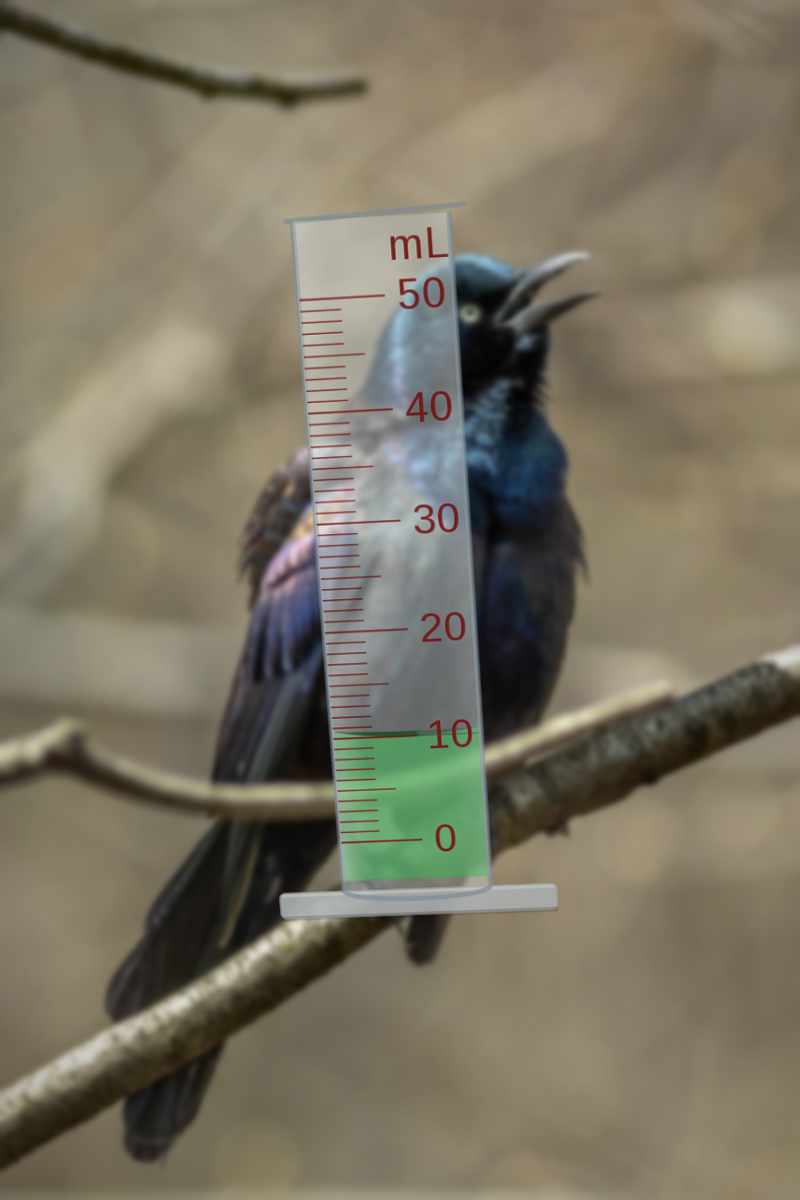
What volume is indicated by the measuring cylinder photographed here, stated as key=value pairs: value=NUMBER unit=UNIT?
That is value=10 unit=mL
